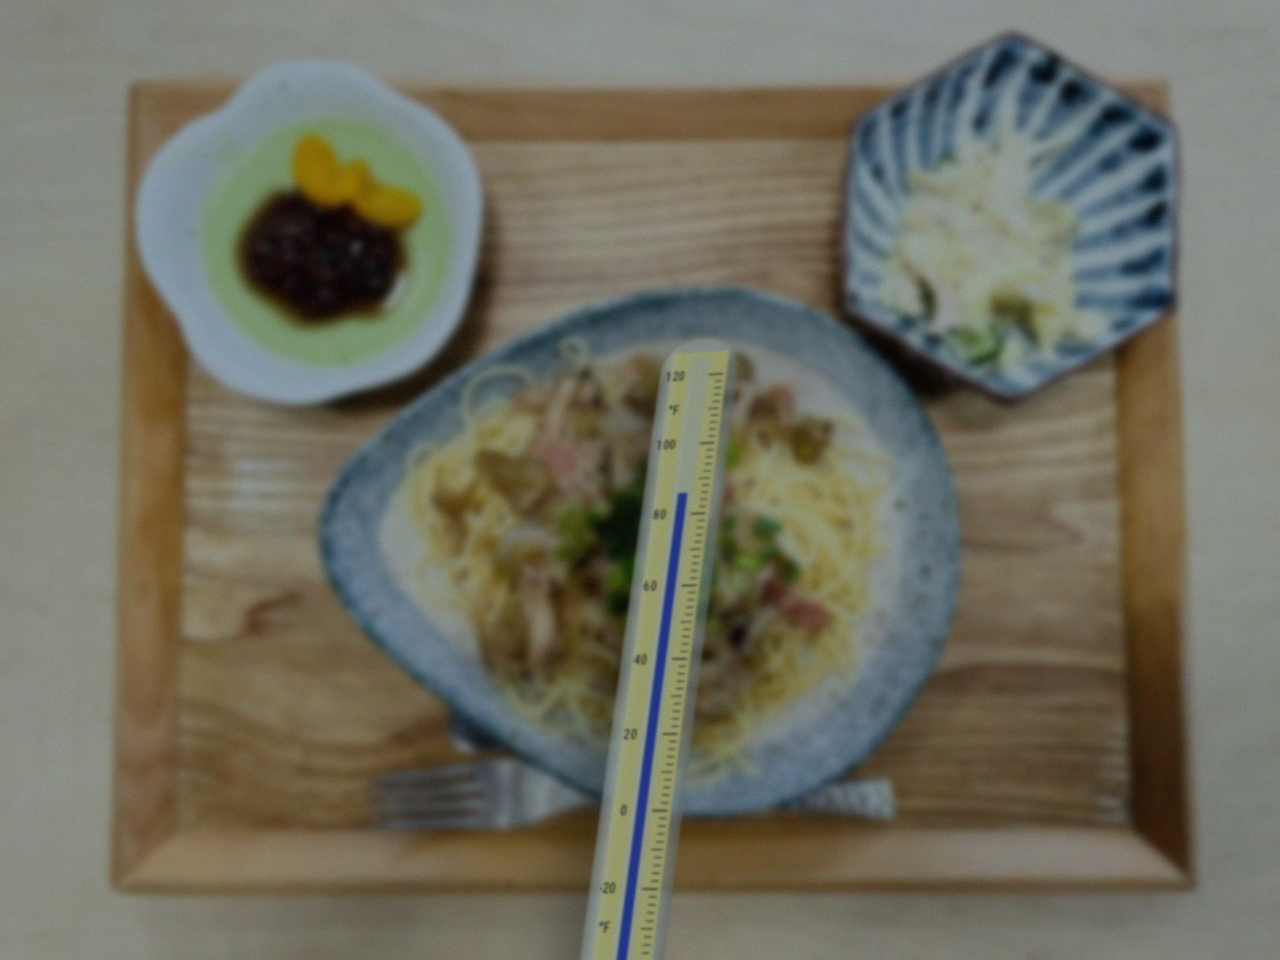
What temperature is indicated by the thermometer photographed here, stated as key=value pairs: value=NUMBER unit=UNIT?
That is value=86 unit=°F
